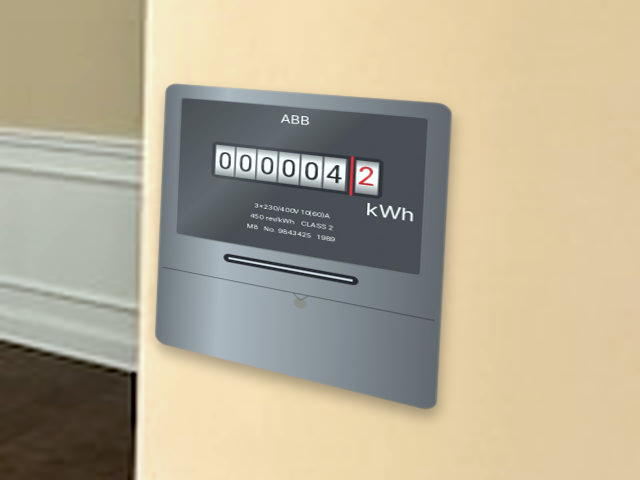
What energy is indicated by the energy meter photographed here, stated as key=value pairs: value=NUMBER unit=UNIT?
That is value=4.2 unit=kWh
